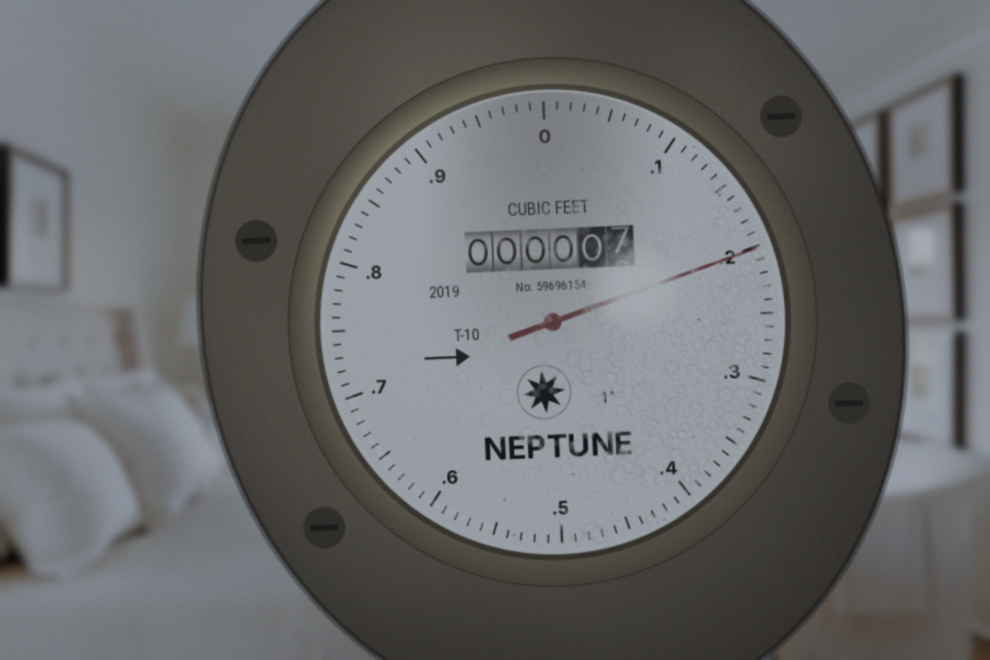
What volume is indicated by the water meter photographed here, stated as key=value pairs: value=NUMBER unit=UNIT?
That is value=7.20 unit=ft³
